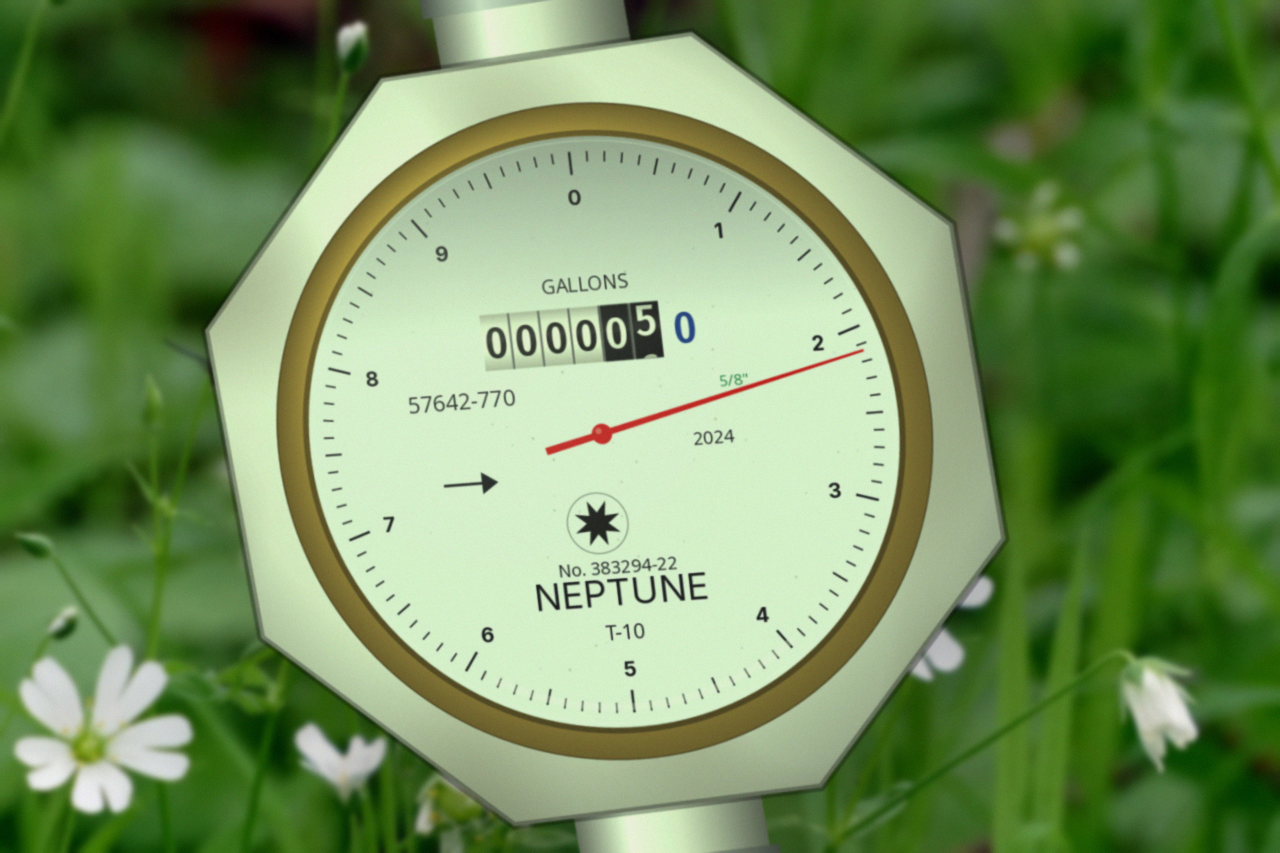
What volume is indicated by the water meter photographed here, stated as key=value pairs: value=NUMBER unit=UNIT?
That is value=52.1 unit=gal
